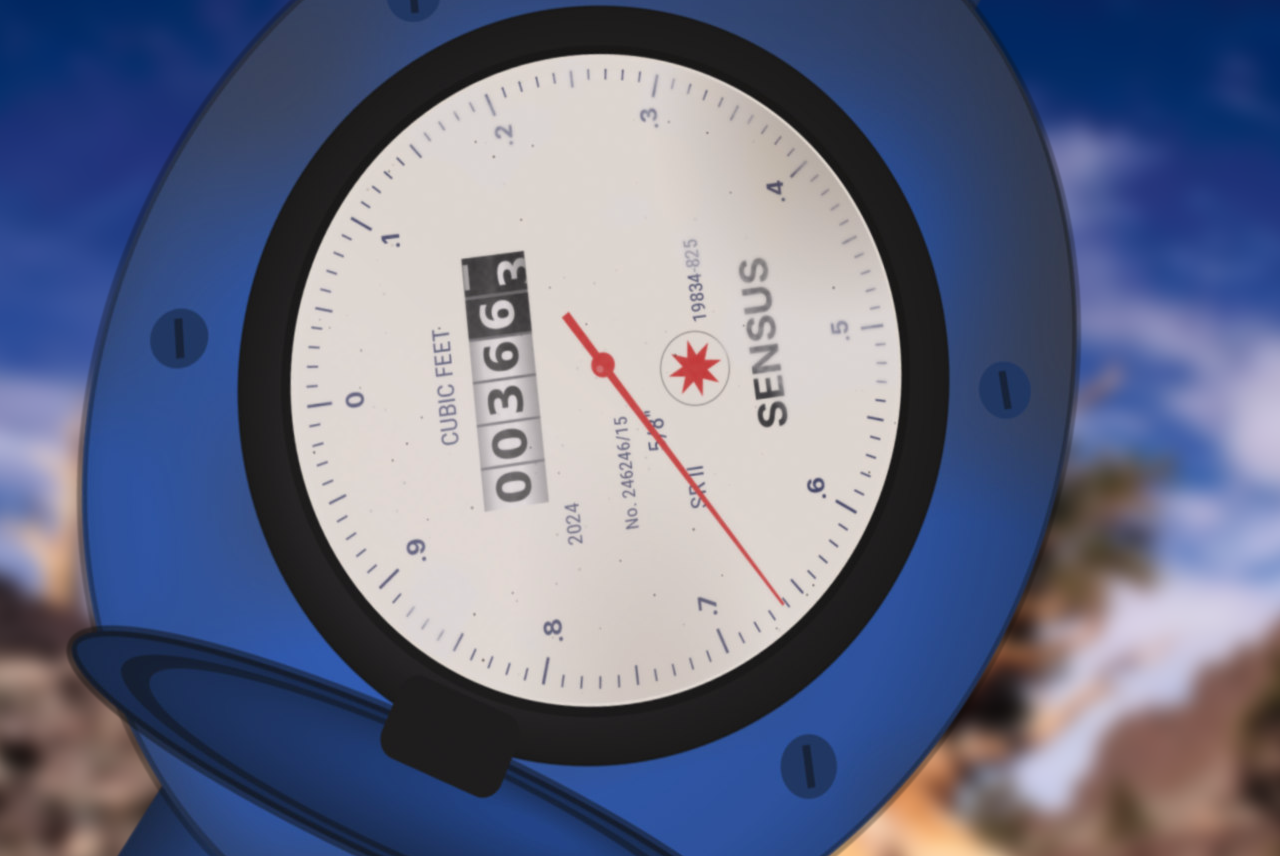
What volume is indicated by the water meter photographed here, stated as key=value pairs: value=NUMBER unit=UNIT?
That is value=3662.66 unit=ft³
